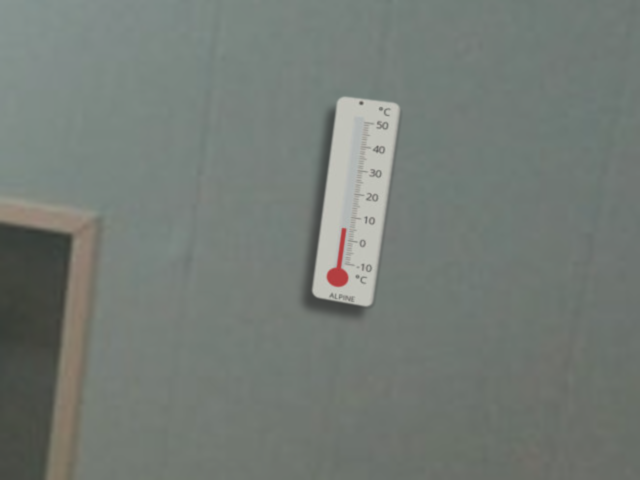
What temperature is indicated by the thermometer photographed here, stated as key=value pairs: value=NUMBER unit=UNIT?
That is value=5 unit=°C
